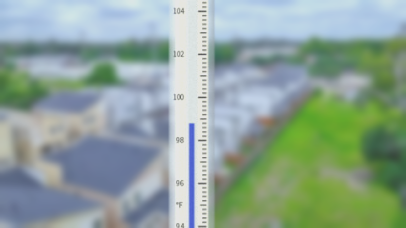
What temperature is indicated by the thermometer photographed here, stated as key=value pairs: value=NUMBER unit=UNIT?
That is value=98.8 unit=°F
